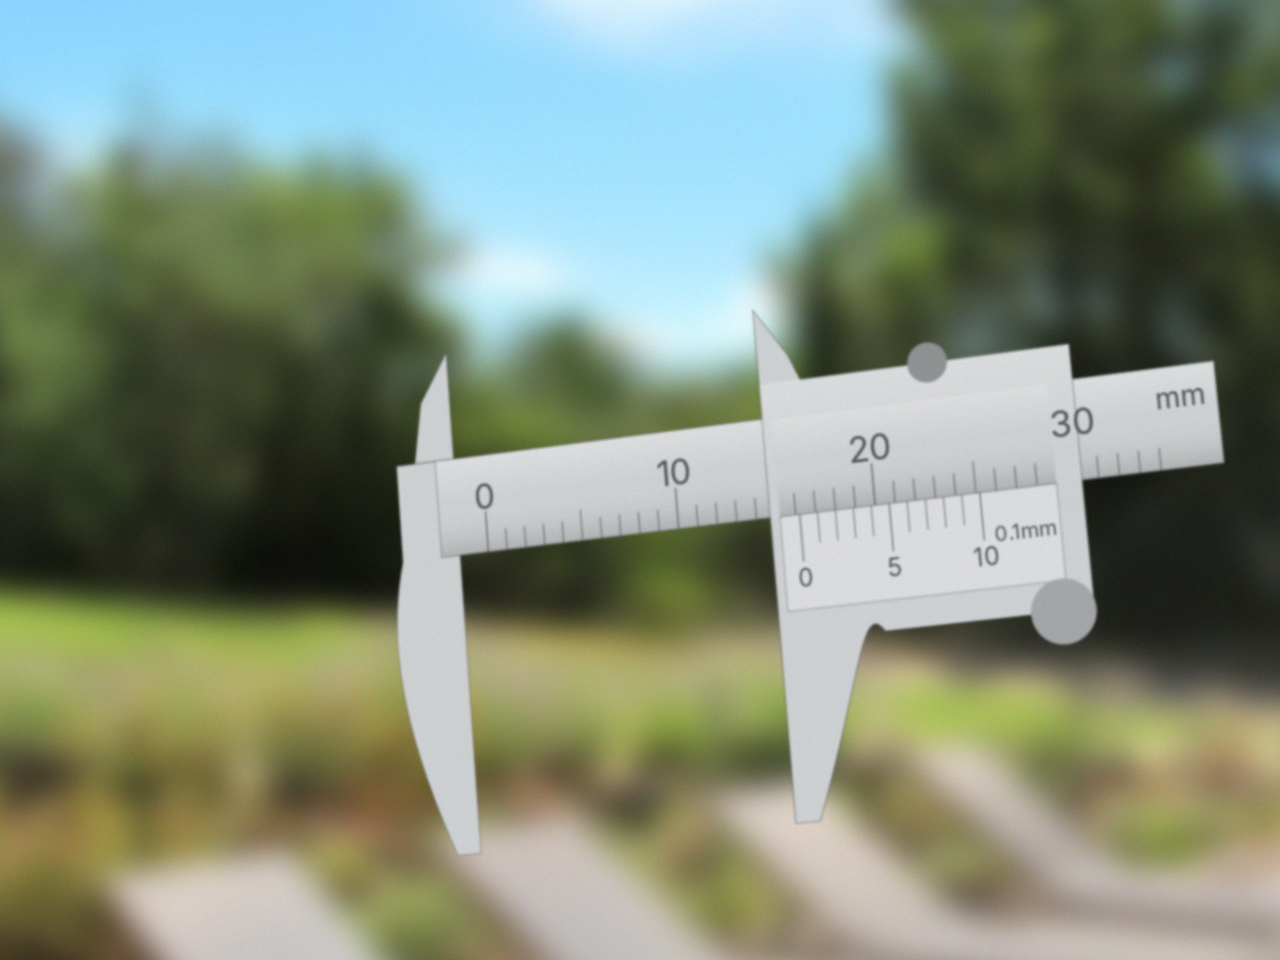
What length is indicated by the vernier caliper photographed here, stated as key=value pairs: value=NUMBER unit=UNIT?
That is value=16.2 unit=mm
